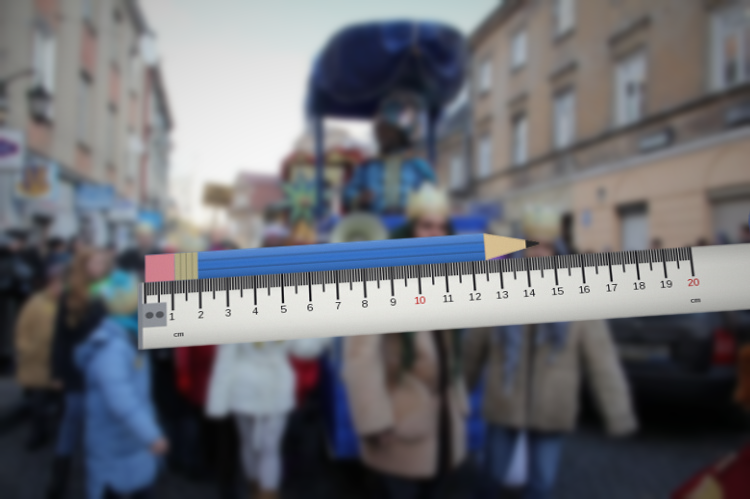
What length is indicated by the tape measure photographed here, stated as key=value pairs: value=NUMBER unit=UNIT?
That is value=14.5 unit=cm
